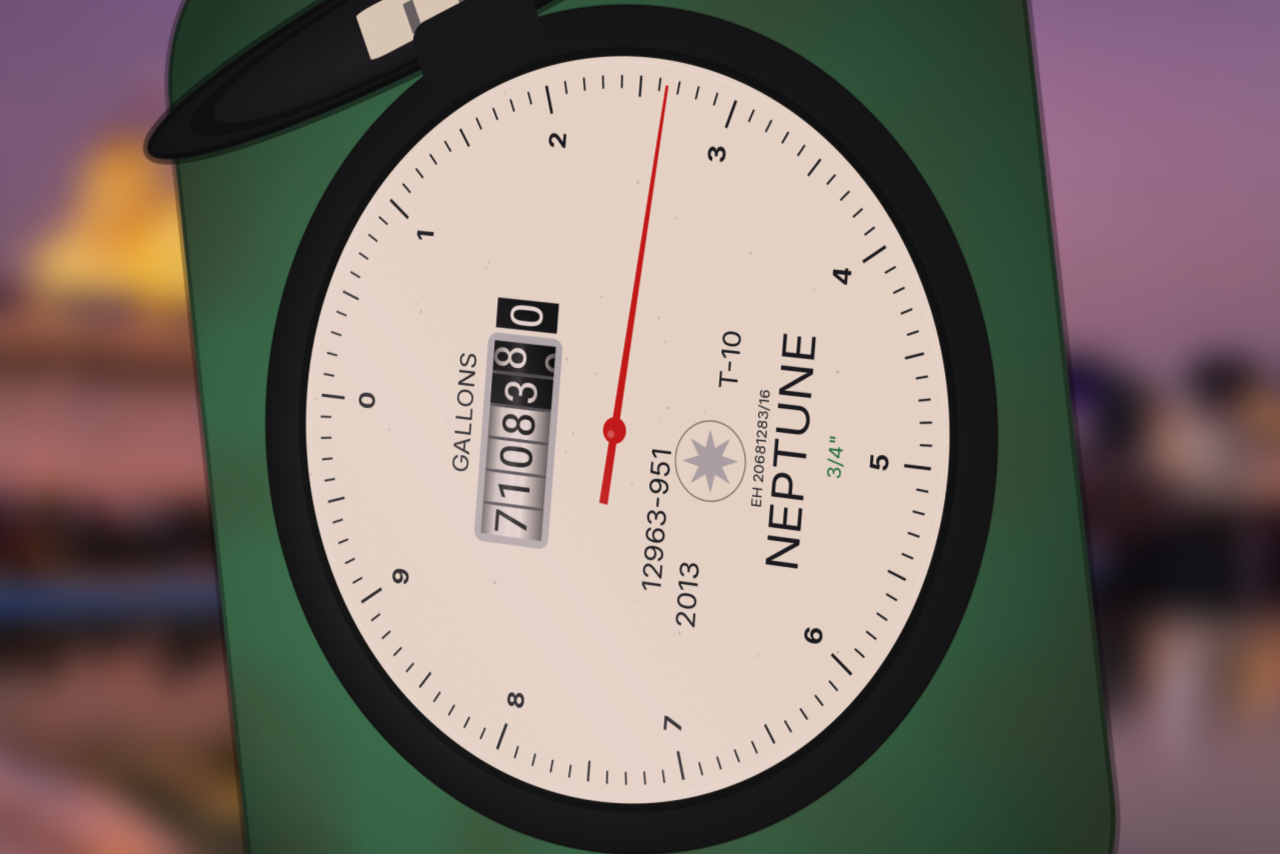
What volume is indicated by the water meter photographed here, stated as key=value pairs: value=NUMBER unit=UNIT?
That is value=7108382.6 unit=gal
